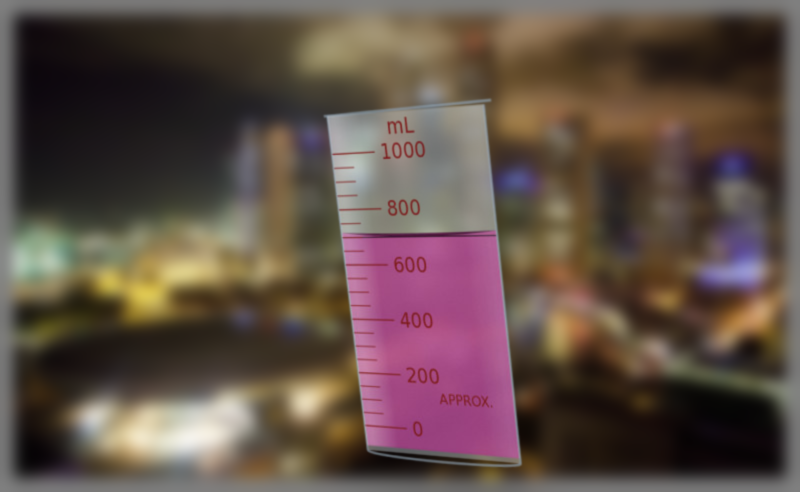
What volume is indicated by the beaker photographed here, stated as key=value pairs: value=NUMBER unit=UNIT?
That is value=700 unit=mL
